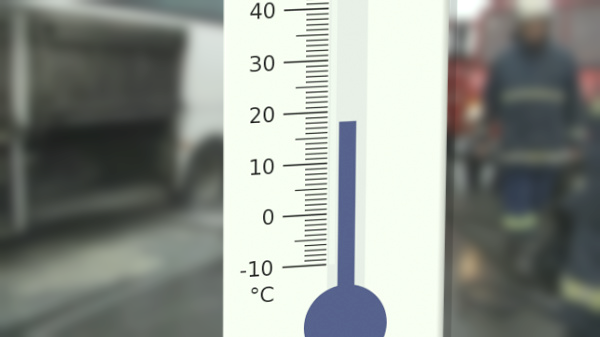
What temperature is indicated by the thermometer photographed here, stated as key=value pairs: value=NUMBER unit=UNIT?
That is value=18 unit=°C
